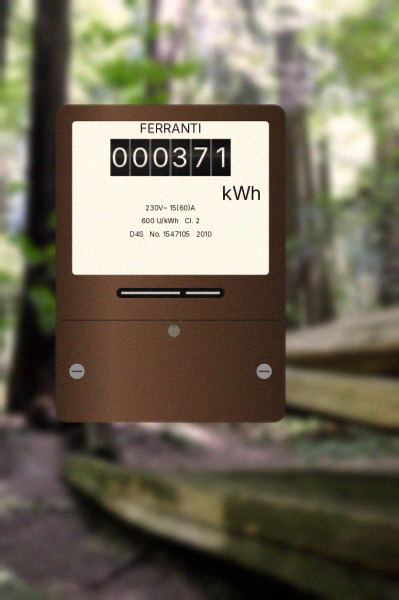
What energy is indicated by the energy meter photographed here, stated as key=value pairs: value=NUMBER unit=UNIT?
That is value=371 unit=kWh
